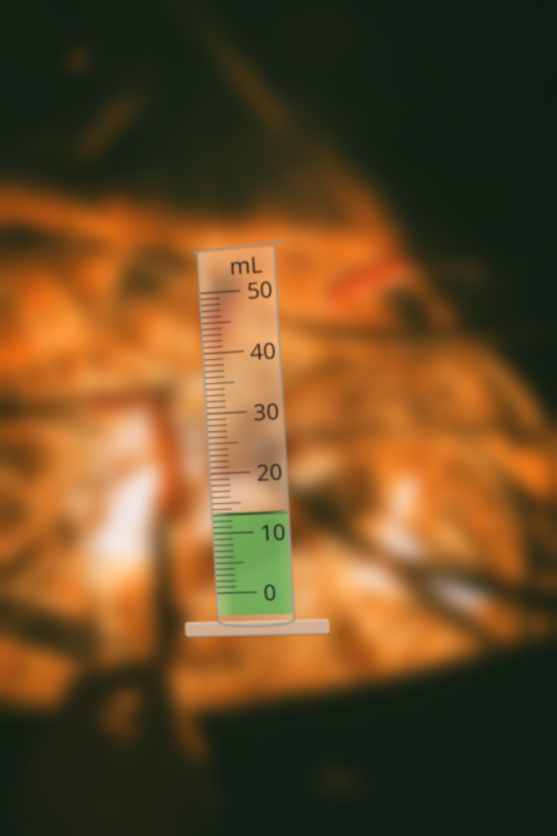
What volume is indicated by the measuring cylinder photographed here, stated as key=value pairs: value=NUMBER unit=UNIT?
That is value=13 unit=mL
